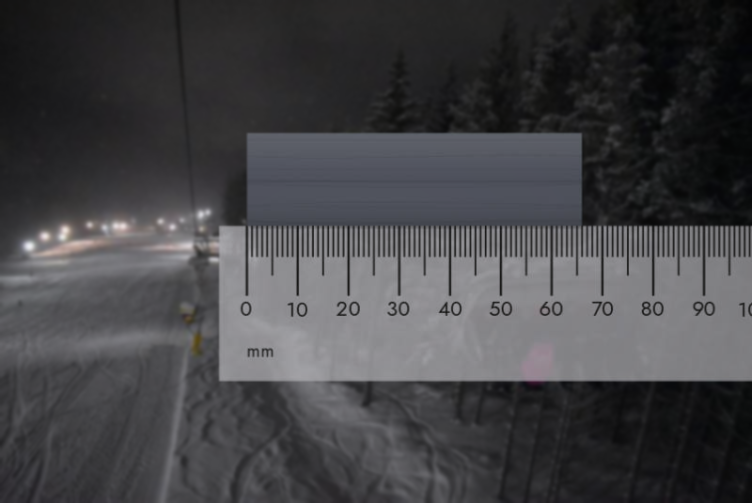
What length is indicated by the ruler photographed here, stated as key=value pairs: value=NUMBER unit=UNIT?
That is value=66 unit=mm
